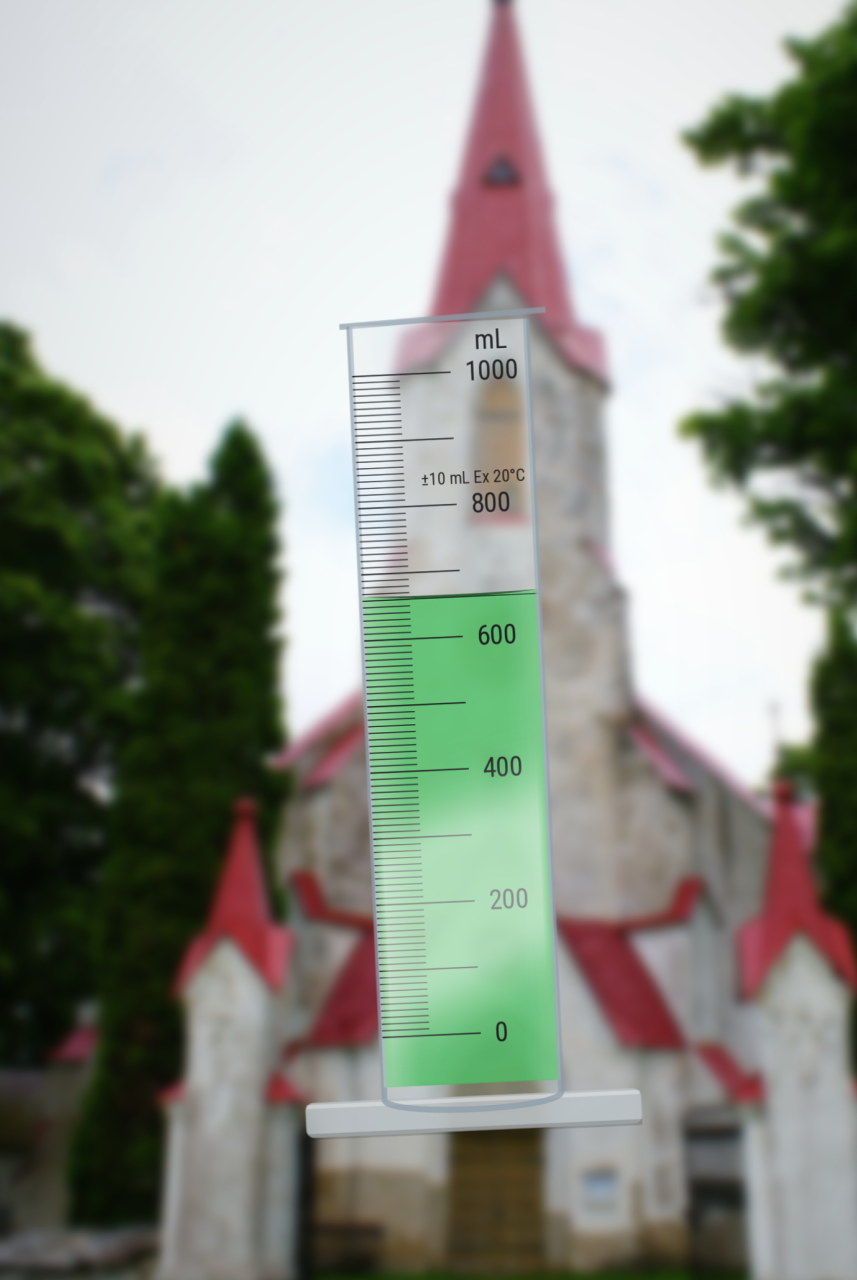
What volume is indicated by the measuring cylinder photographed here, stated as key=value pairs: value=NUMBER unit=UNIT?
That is value=660 unit=mL
